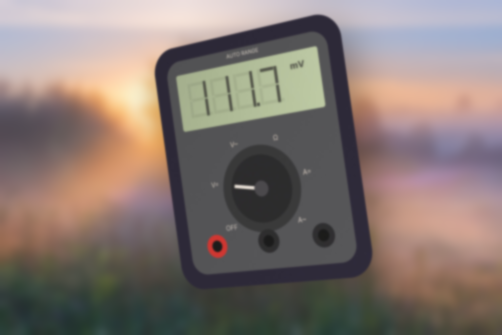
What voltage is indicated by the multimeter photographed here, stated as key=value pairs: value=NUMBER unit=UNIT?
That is value=111.7 unit=mV
